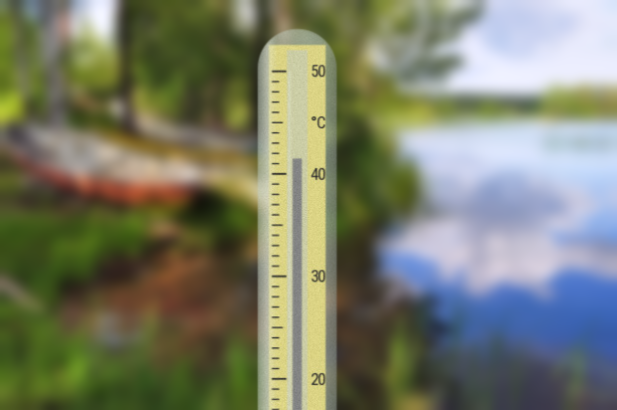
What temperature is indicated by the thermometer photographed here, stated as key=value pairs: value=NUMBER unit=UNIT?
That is value=41.5 unit=°C
